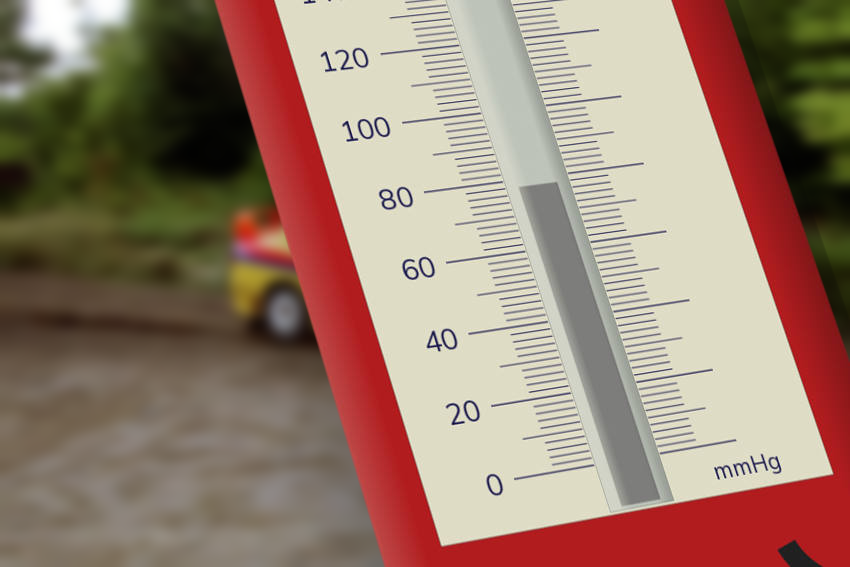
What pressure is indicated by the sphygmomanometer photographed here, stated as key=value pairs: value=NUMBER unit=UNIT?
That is value=78 unit=mmHg
